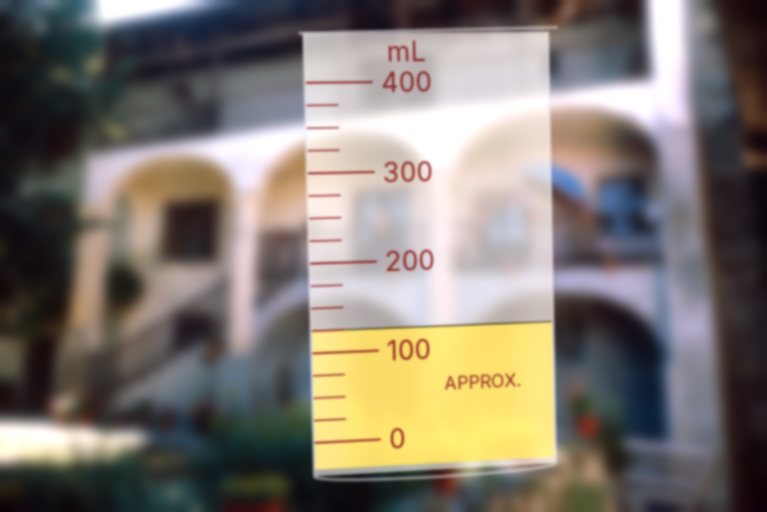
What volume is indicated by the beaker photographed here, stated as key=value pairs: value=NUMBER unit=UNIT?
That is value=125 unit=mL
